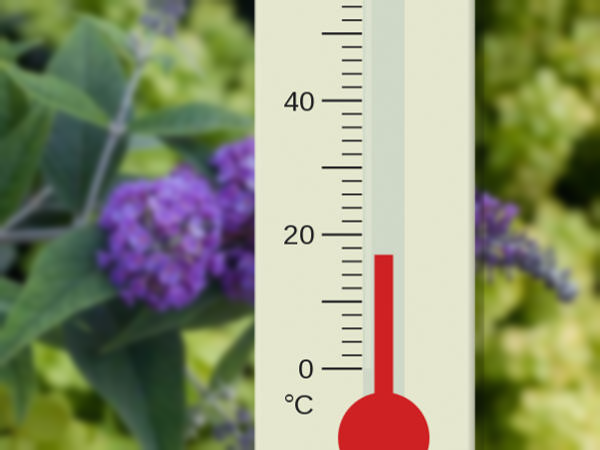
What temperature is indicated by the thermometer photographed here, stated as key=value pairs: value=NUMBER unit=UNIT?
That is value=17 unit=°C
